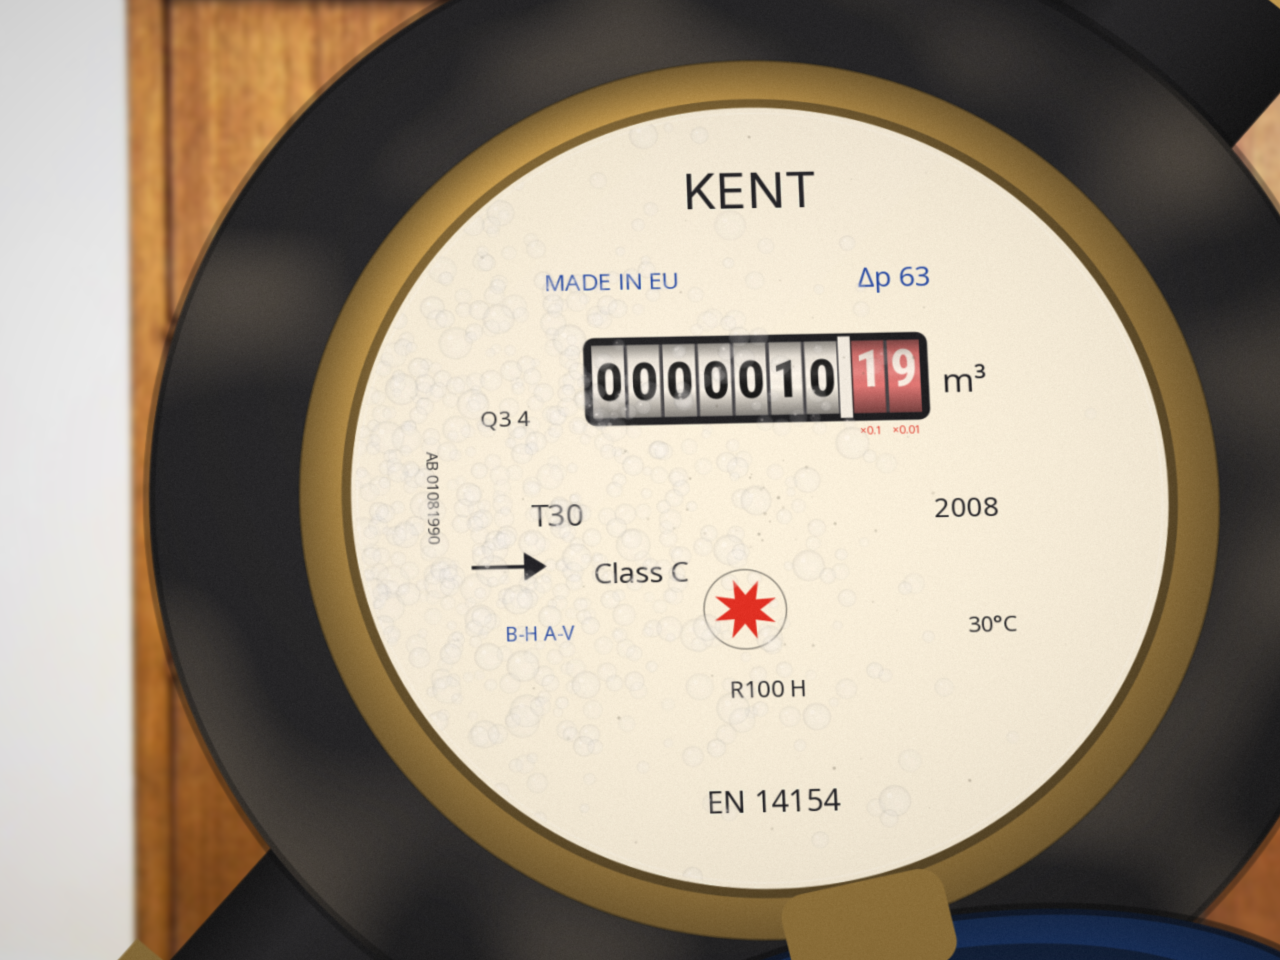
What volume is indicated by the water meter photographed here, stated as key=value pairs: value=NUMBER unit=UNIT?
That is value=10.19 unit=m³
